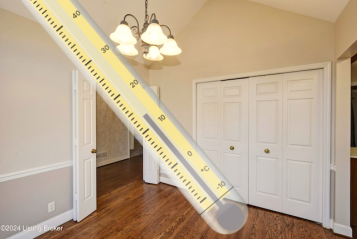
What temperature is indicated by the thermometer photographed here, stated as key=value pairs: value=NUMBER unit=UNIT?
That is value=13 unit=°C
